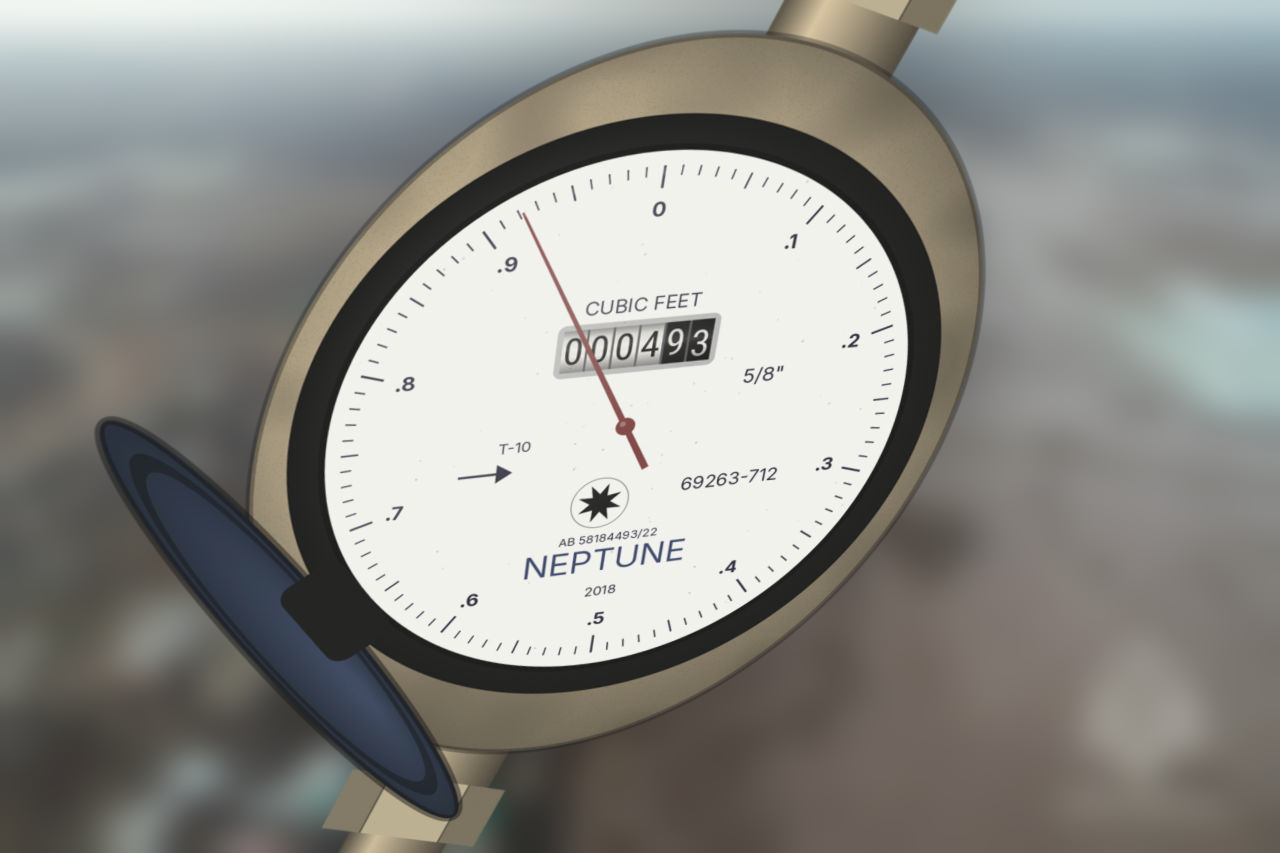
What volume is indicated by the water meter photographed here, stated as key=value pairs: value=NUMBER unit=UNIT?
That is value=492.92 unit=ft³
